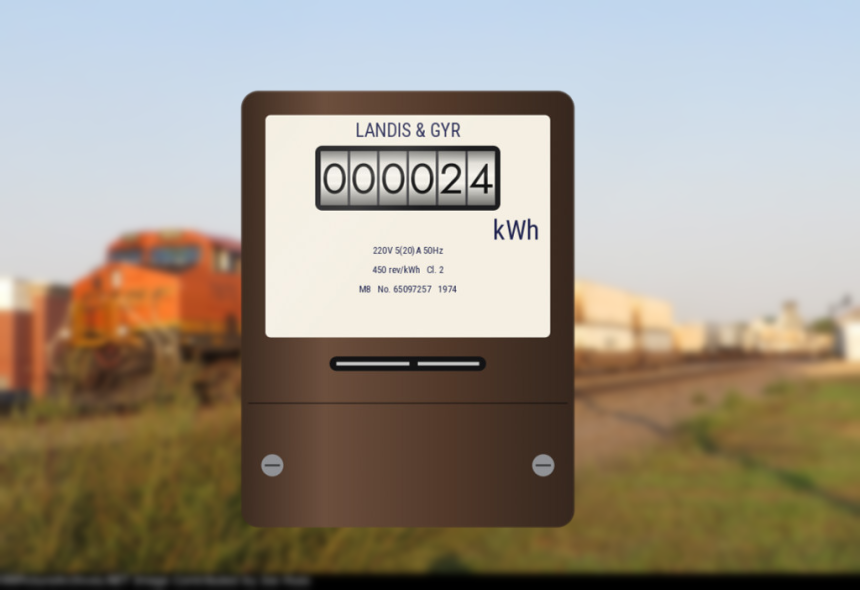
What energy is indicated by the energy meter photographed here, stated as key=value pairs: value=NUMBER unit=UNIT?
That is value=24 unit=kWh
